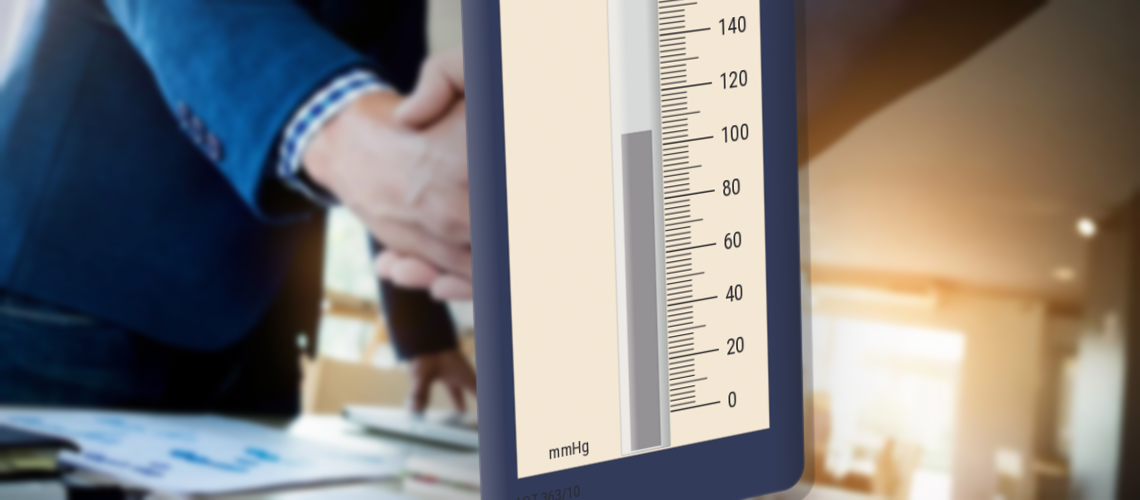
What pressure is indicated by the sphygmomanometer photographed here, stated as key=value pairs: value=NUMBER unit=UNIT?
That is value=106 unit=mmHg
